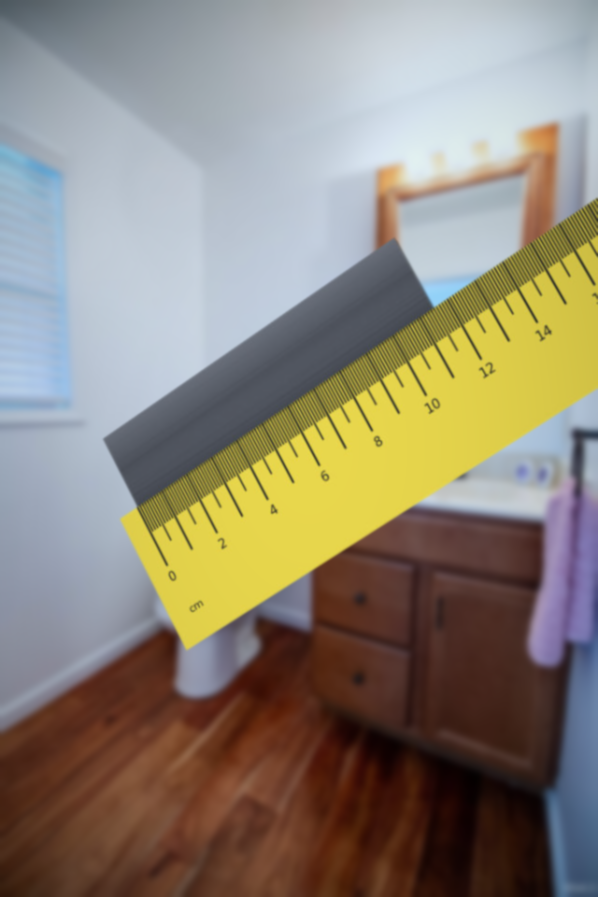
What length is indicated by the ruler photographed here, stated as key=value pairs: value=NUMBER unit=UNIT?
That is value=11.5 unit=cm
